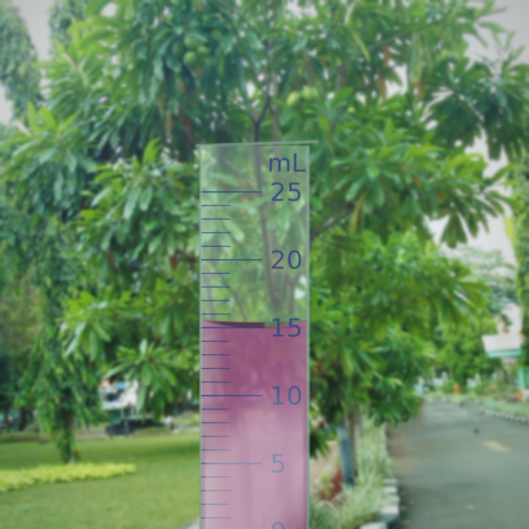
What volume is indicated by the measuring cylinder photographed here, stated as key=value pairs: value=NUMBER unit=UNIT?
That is value=15 unit=mL
